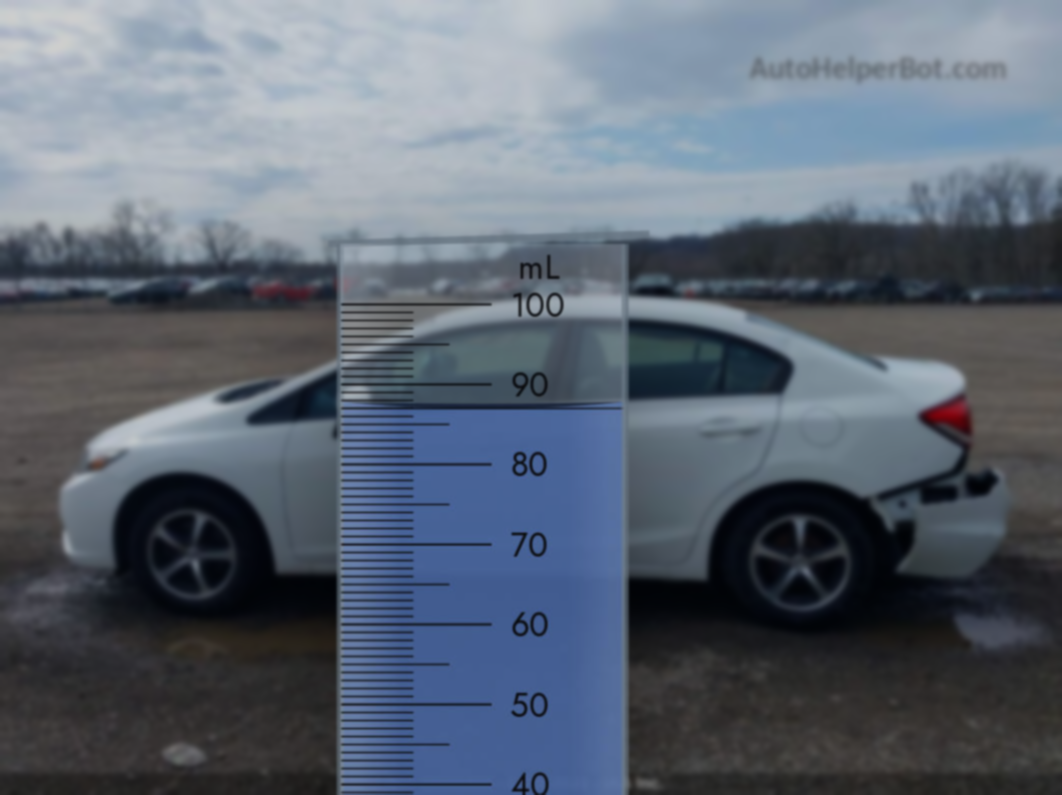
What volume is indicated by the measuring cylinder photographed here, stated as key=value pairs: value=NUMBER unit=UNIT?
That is value=87 unit=mL
